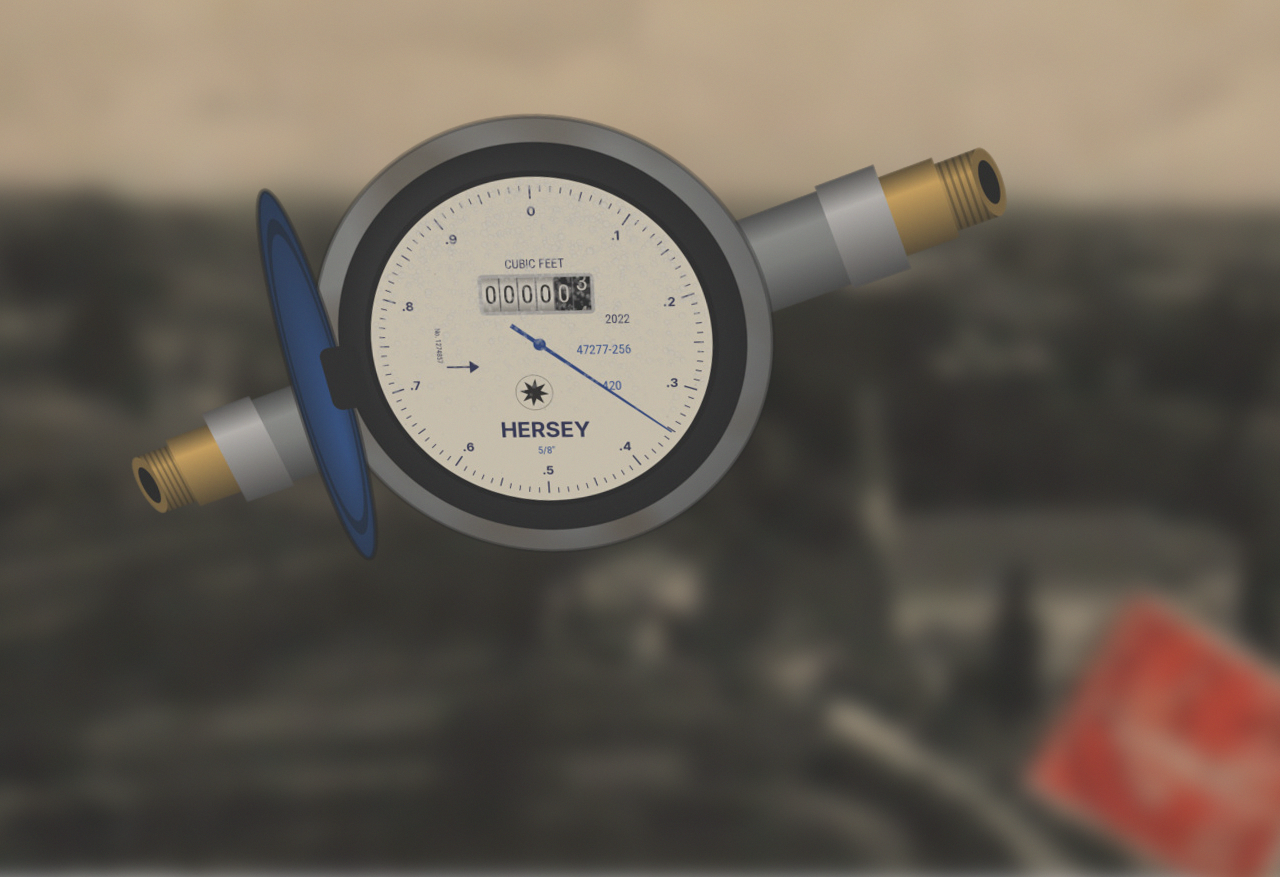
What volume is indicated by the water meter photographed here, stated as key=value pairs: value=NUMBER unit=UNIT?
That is value=3.35 unit=ft³
